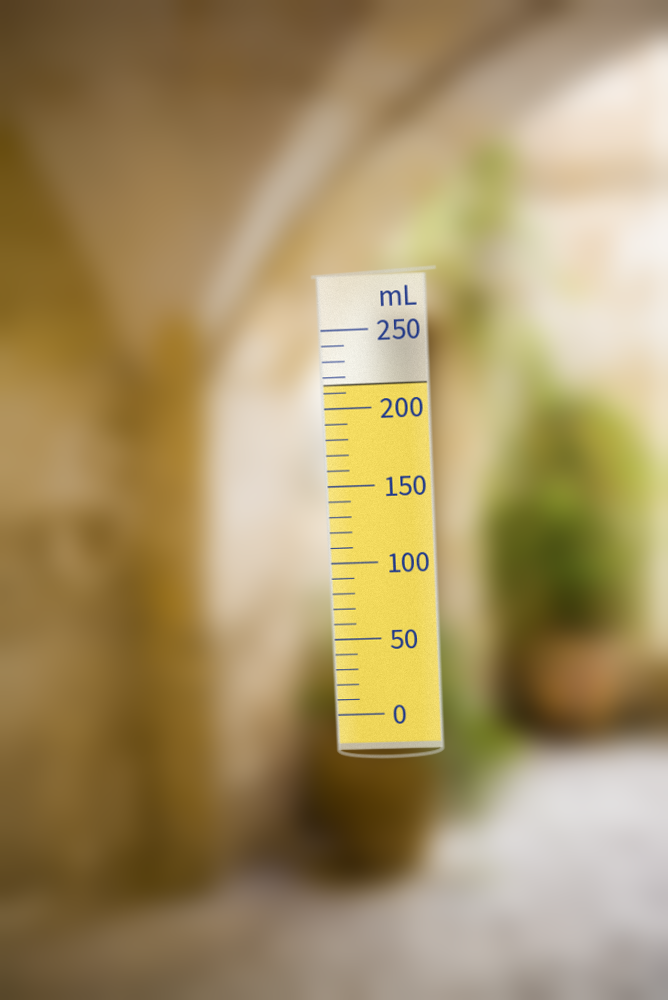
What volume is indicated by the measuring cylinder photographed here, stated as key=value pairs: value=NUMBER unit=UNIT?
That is value=215 unit=mL
